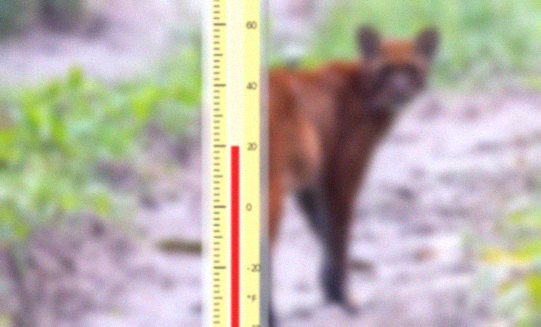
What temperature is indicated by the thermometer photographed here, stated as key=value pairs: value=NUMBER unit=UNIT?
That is value=20 unit=°F
